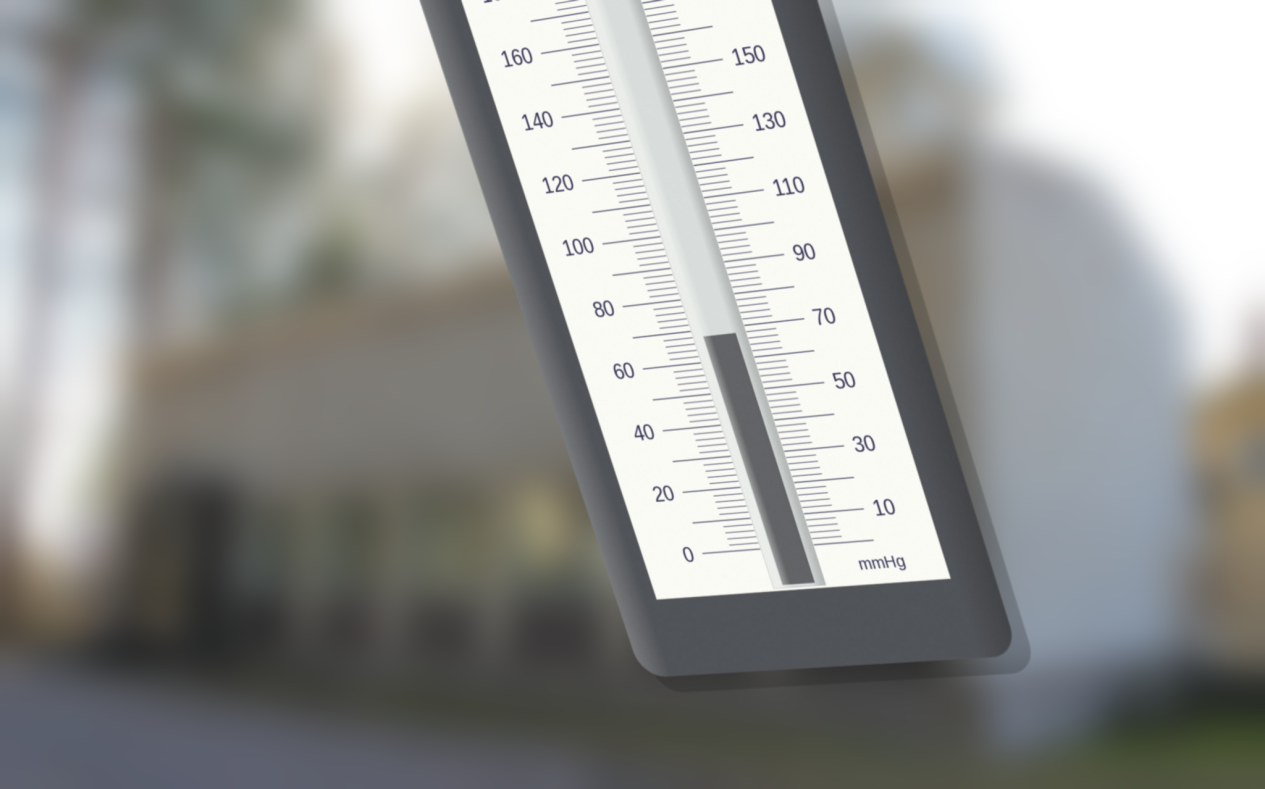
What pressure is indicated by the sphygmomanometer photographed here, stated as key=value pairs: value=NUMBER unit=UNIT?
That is value=68 unit=mmHg
